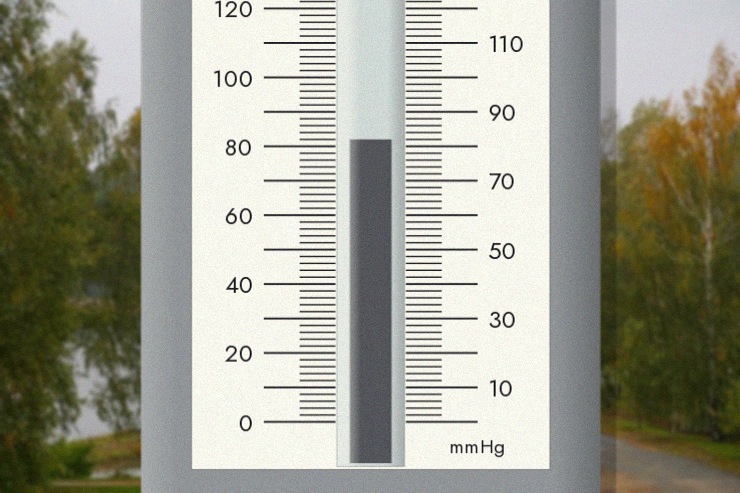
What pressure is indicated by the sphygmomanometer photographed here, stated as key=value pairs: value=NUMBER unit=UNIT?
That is value=82 unit=mmHg
